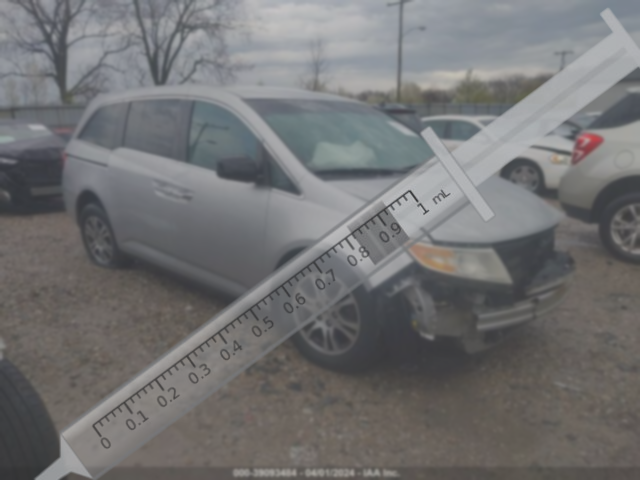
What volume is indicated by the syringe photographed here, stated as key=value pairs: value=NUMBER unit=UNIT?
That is value=0.82 unit=mL
